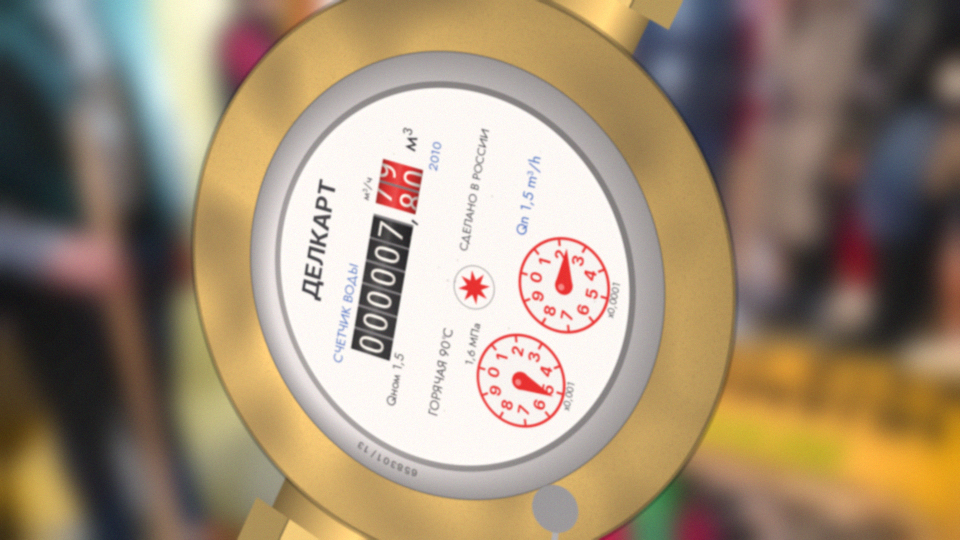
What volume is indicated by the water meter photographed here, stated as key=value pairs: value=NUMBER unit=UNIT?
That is value=7.7952 unit=m³
